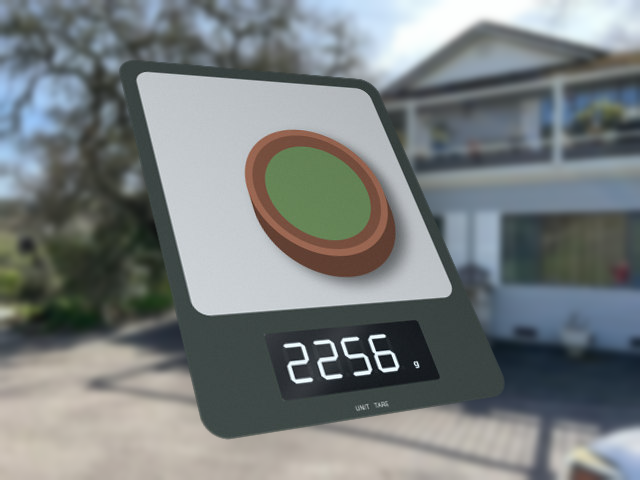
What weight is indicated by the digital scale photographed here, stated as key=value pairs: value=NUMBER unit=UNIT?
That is value=2256 unit=g
